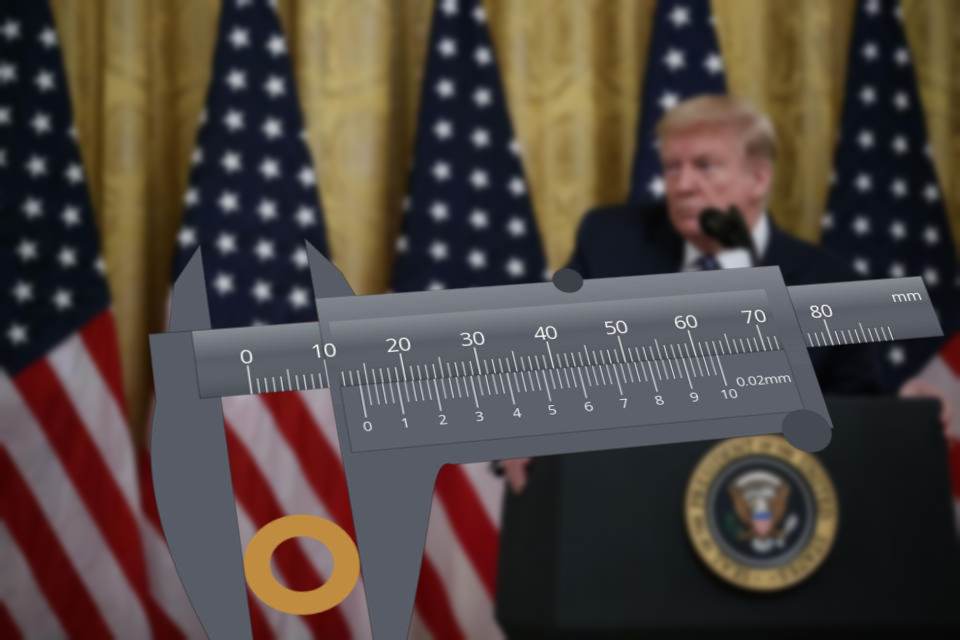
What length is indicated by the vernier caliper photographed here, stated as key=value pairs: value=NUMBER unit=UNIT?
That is value=14.0 unit=mm
